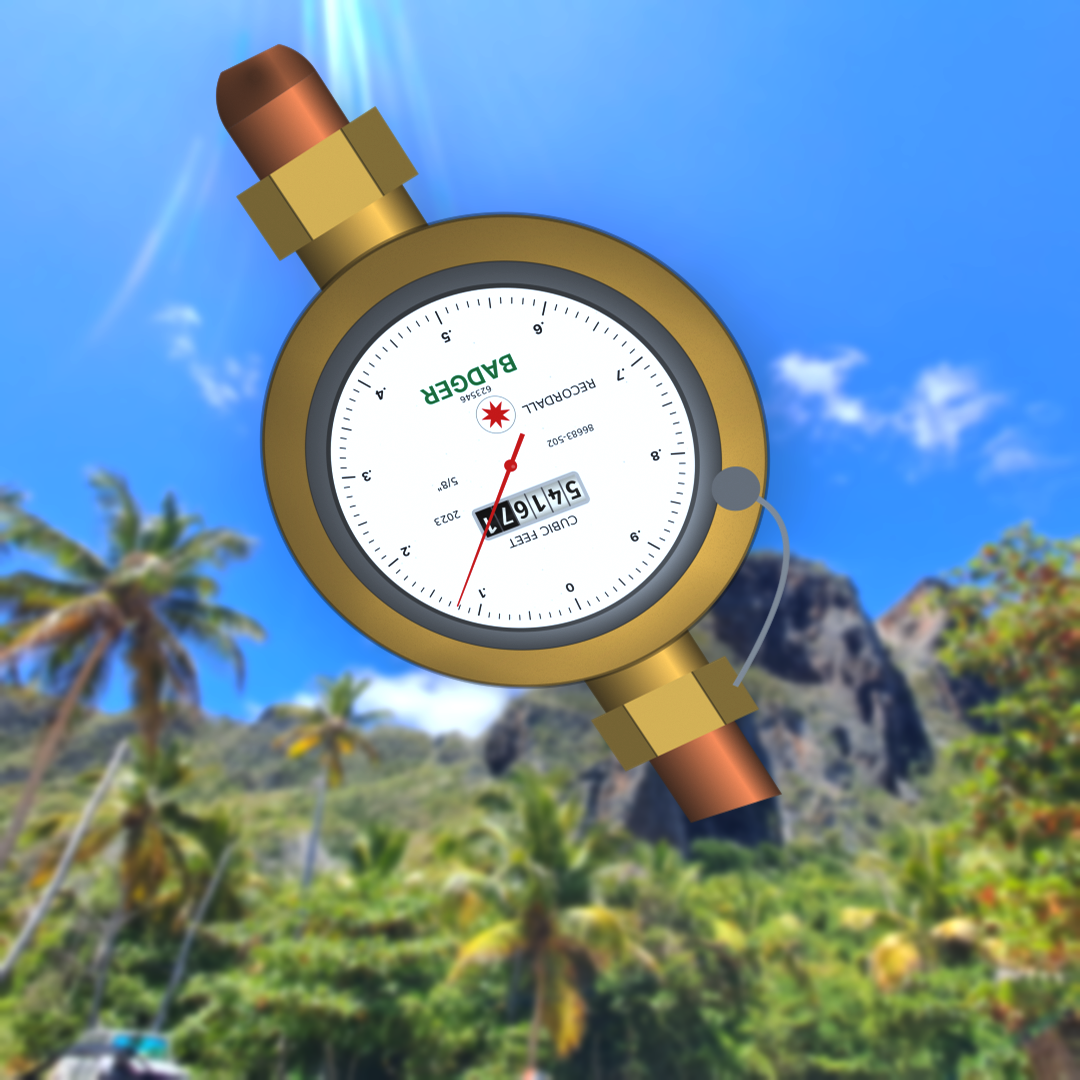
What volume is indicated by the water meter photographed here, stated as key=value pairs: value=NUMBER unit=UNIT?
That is value=541671.12 unit=ft³
